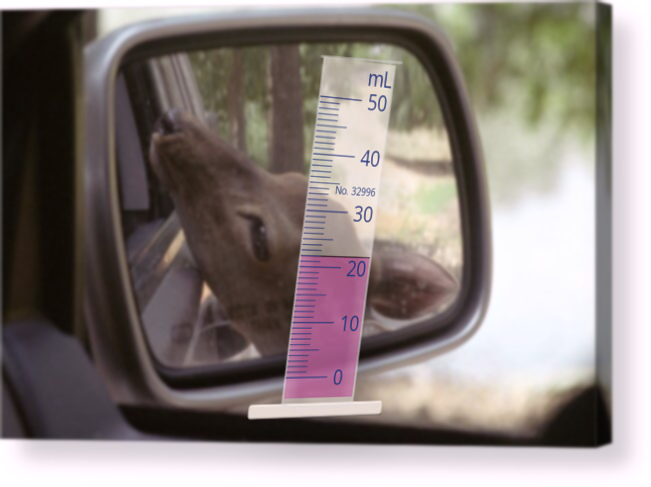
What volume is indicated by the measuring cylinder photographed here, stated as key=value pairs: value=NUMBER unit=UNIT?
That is value=22 unit=mL
